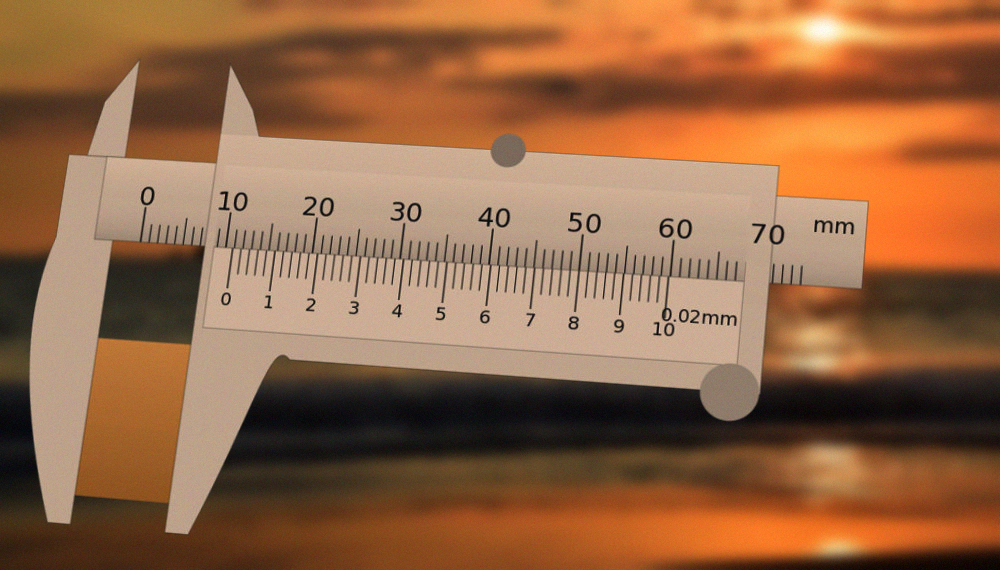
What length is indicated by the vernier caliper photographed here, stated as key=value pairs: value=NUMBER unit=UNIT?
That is value=10.8 unit=mm
